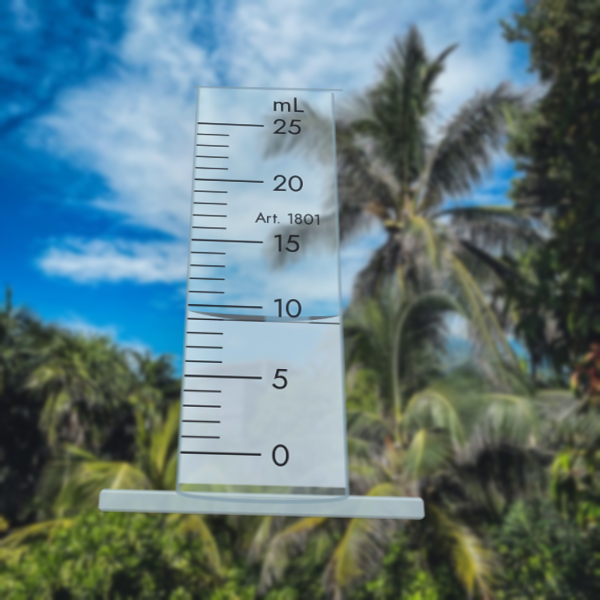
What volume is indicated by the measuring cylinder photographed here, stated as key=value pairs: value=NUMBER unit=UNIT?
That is value=9 unit=mL
